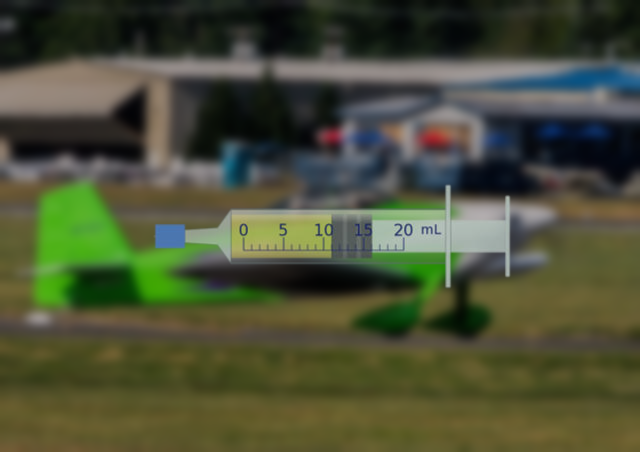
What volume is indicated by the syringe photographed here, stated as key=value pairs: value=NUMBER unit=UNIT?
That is value=11 unit=mL
